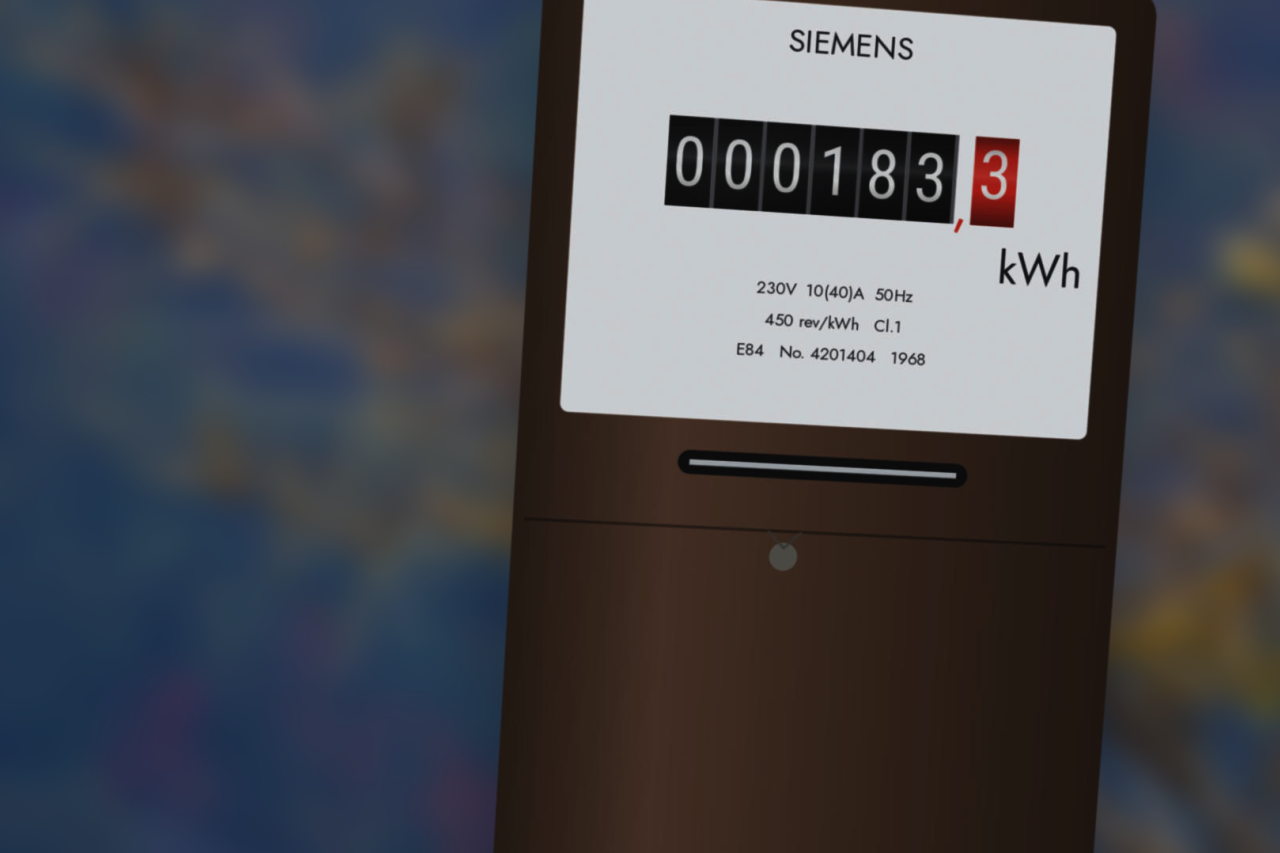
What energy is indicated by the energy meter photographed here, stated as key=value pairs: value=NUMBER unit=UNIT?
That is value=183.3 unit=kWh
